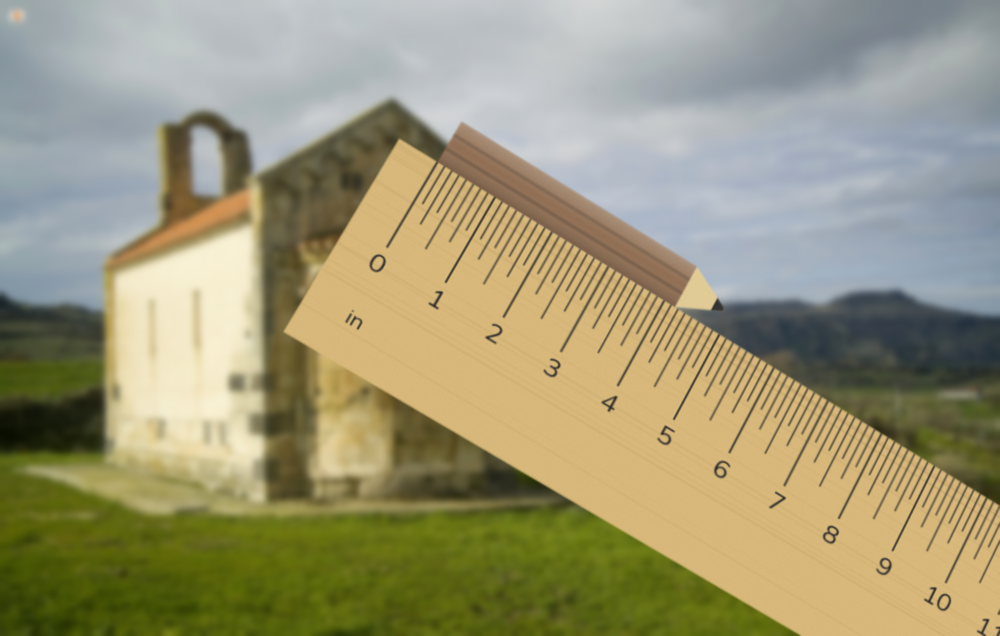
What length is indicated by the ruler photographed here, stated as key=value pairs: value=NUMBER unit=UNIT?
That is value=4.875 unit=in
